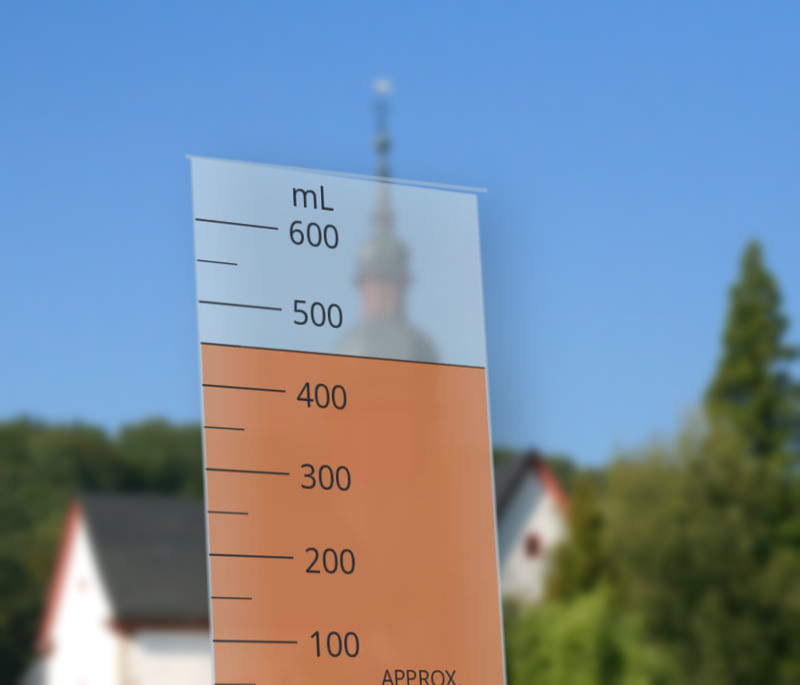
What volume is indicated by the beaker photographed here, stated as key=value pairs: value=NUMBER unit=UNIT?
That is value=450 unit=mL
